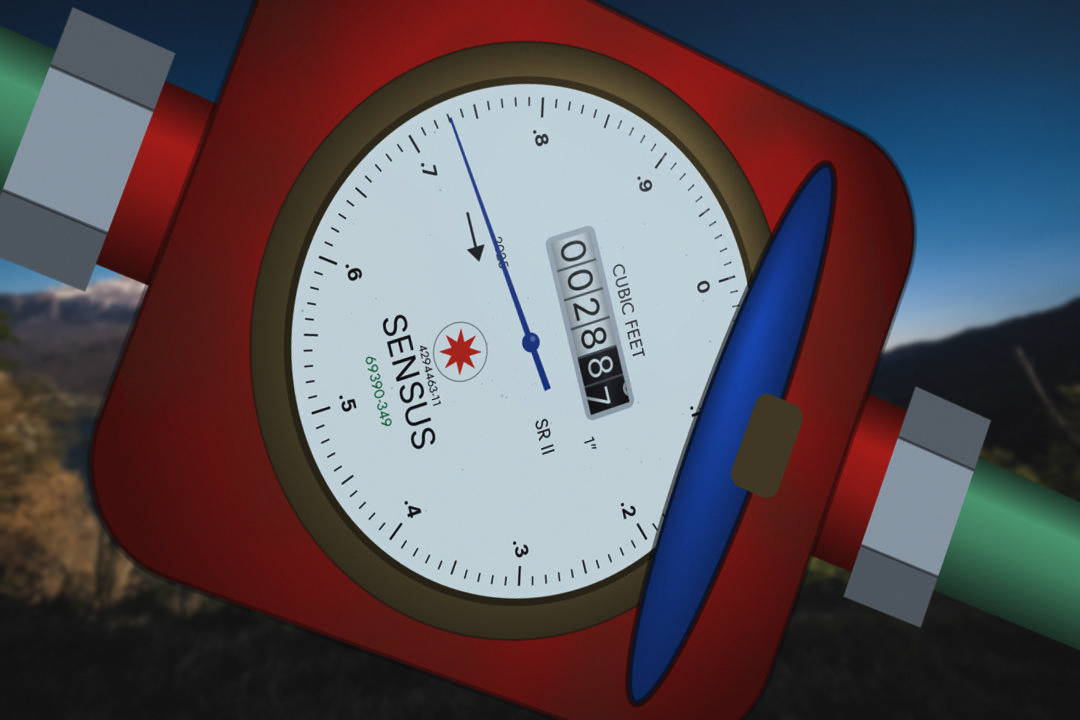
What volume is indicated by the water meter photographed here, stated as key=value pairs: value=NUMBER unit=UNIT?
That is value=2886.73 unit=ft³
